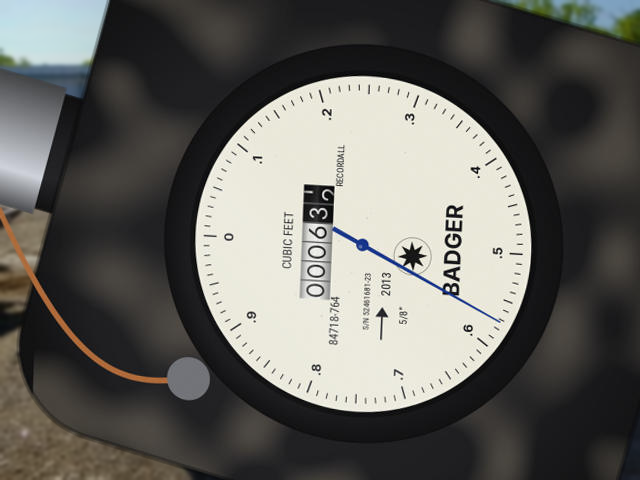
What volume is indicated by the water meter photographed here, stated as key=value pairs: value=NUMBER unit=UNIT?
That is value=631.57 unit=ft³
